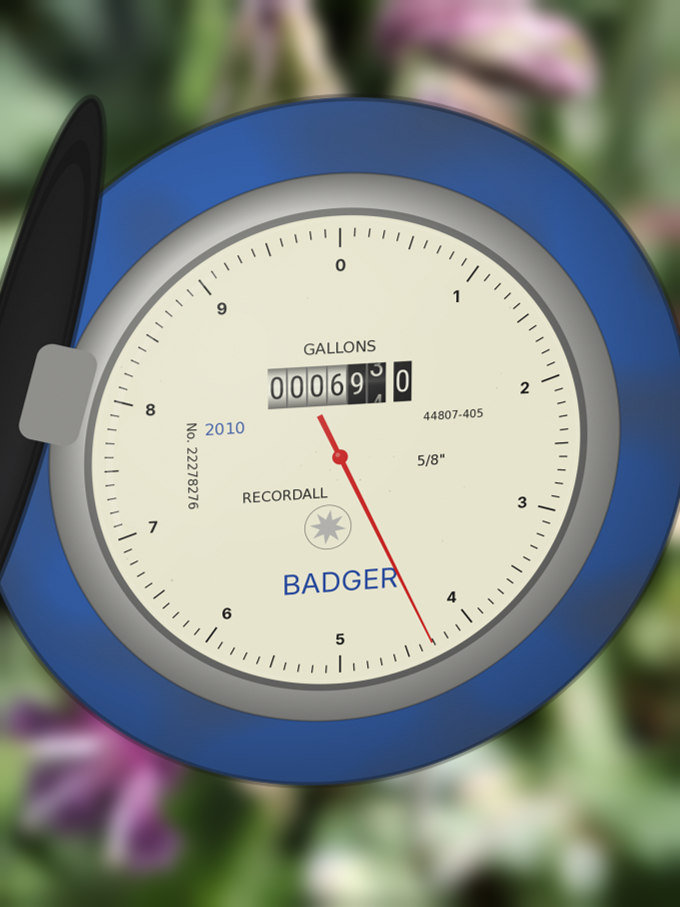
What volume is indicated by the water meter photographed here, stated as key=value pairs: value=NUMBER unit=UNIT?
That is value=6934.3 unit=gal
